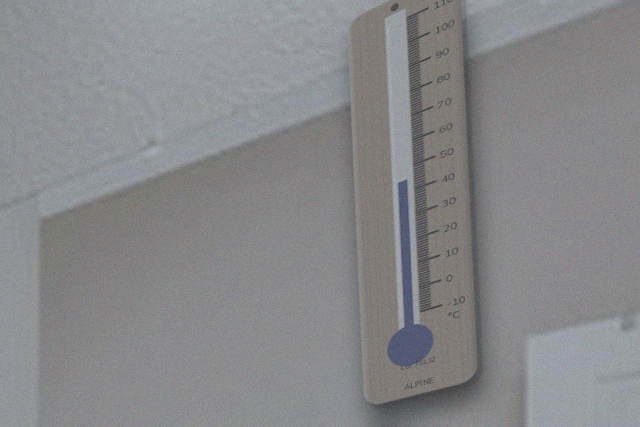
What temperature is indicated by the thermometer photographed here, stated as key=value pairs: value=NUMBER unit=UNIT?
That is value=45 unit=°C
